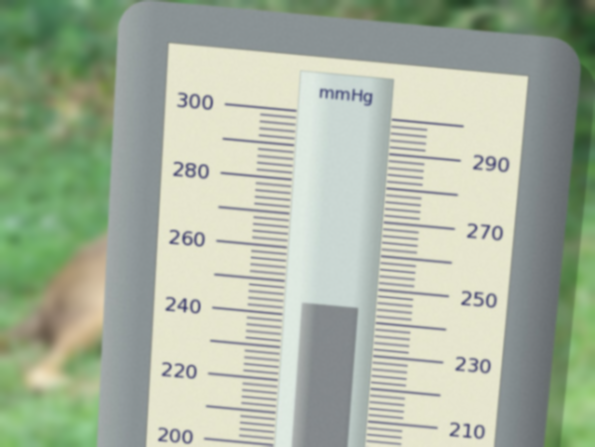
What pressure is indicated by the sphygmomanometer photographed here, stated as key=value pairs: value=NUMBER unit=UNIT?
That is value=244 unit=mmHg
